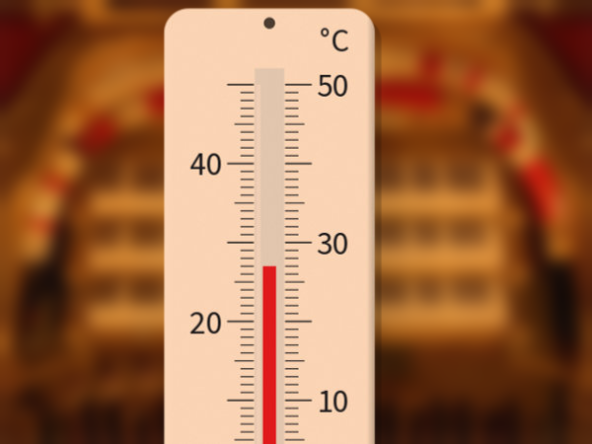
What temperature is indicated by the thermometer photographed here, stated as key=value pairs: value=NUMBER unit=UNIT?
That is value=27 unit=°C
